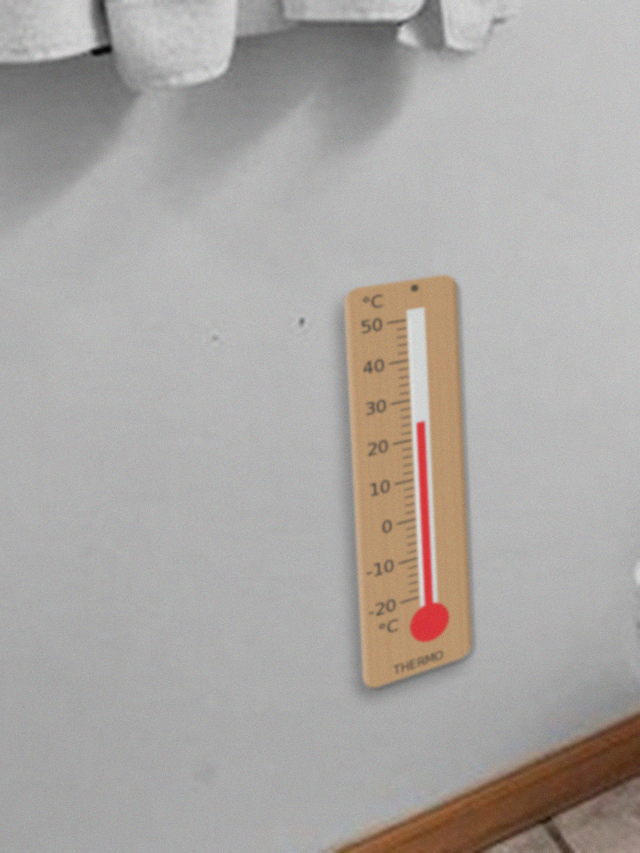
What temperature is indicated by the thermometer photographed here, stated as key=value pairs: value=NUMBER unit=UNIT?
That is value=24 unit=°C
